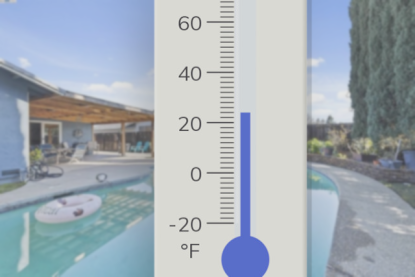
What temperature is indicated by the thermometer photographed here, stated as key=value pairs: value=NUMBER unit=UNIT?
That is value=24 unit=°F
